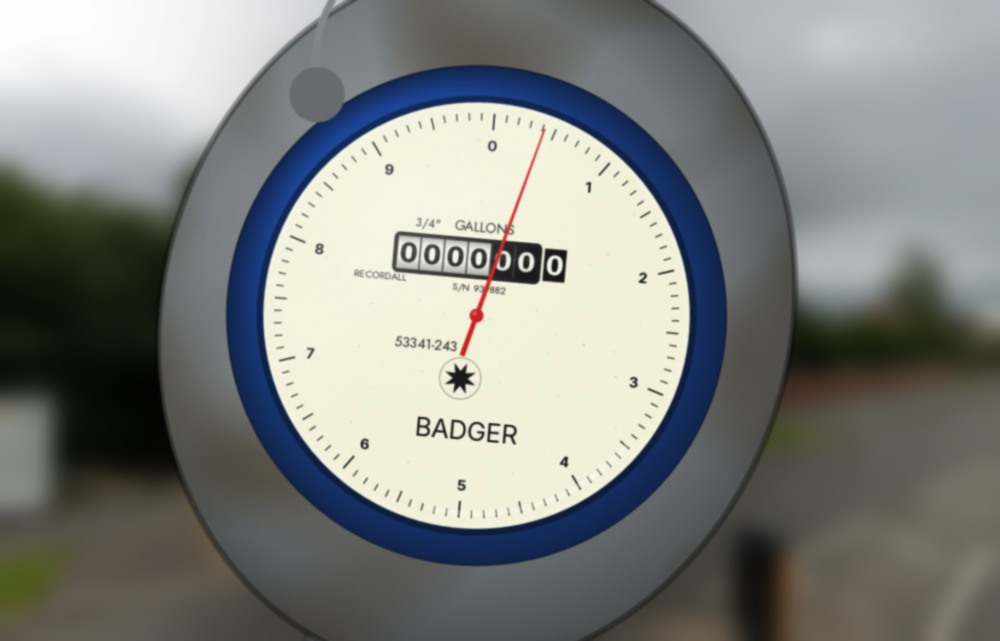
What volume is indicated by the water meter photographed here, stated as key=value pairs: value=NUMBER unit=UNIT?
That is value=0.4 unit=gal
